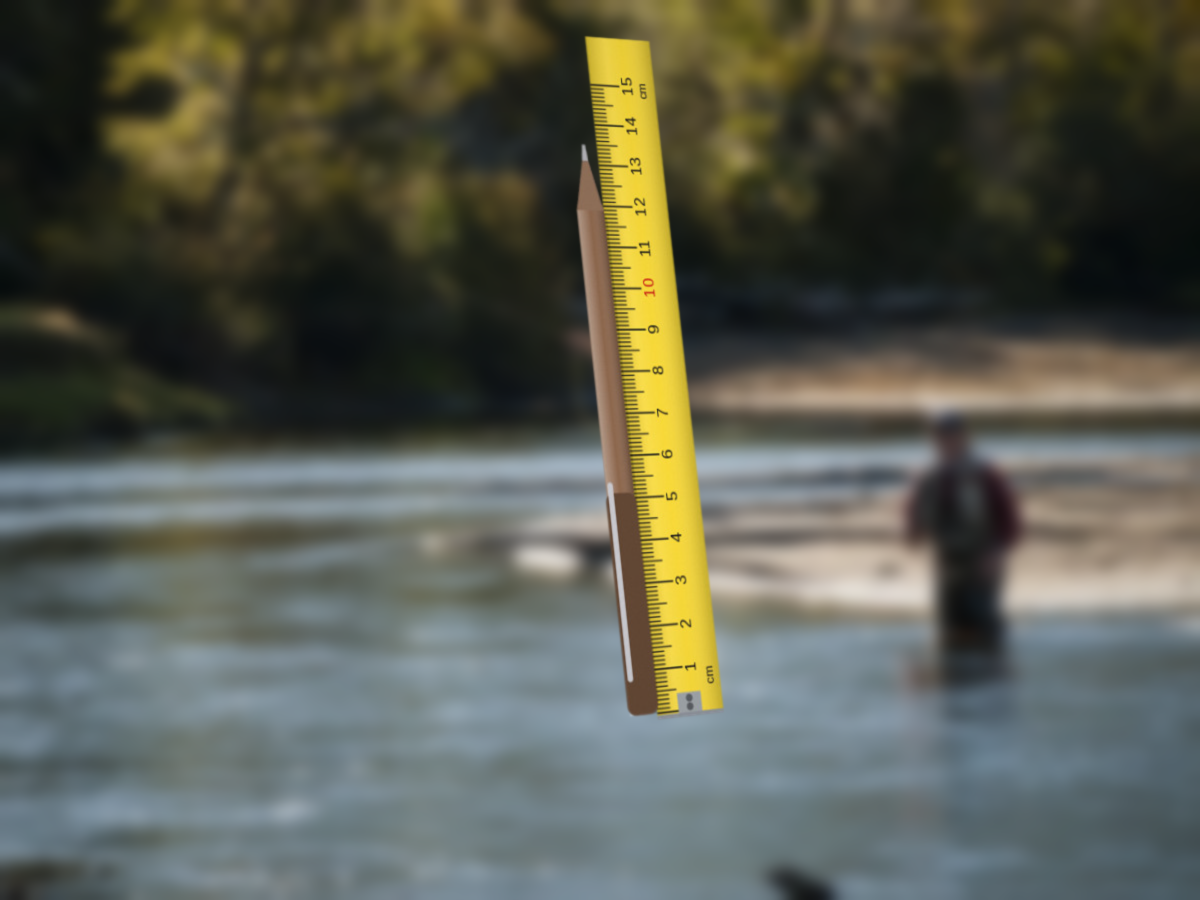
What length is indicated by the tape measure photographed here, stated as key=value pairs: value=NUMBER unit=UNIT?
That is value=13.5 unit=cm
